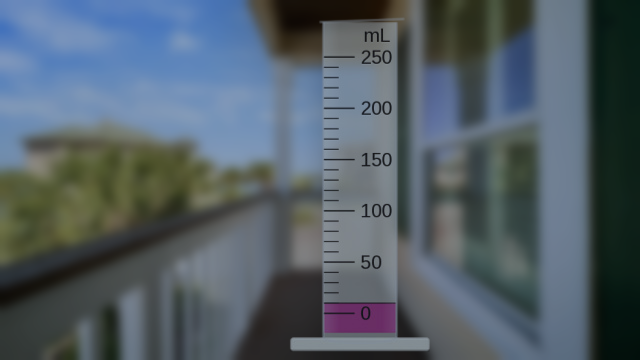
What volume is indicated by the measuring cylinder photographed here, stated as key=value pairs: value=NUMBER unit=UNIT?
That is value=10 unit=mL
